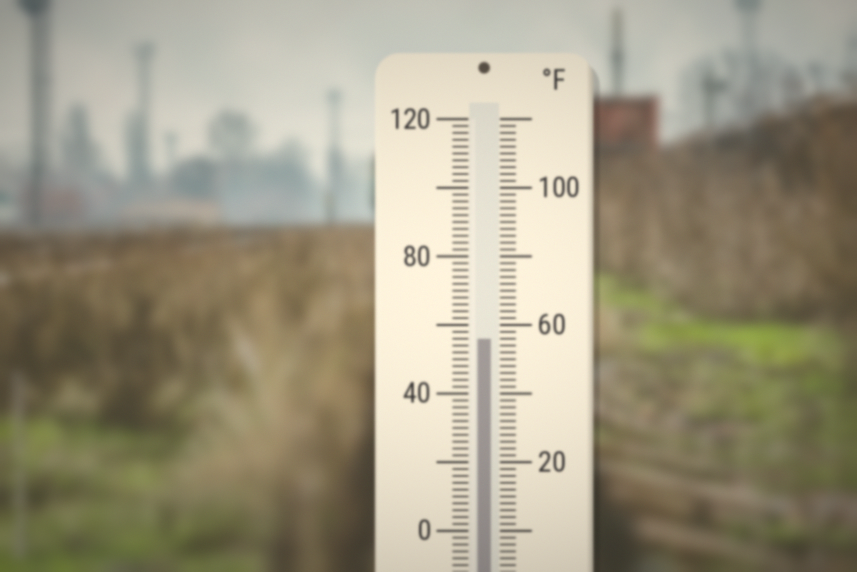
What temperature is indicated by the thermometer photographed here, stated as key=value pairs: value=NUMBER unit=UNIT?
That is value=56 unit=°F
